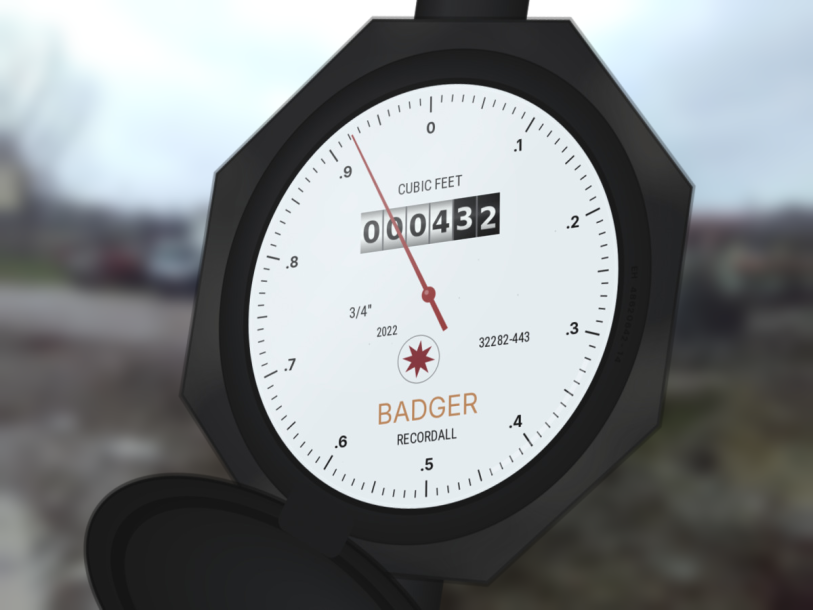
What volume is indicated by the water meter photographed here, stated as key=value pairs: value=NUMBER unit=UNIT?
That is value=431.92 unit=ft³
